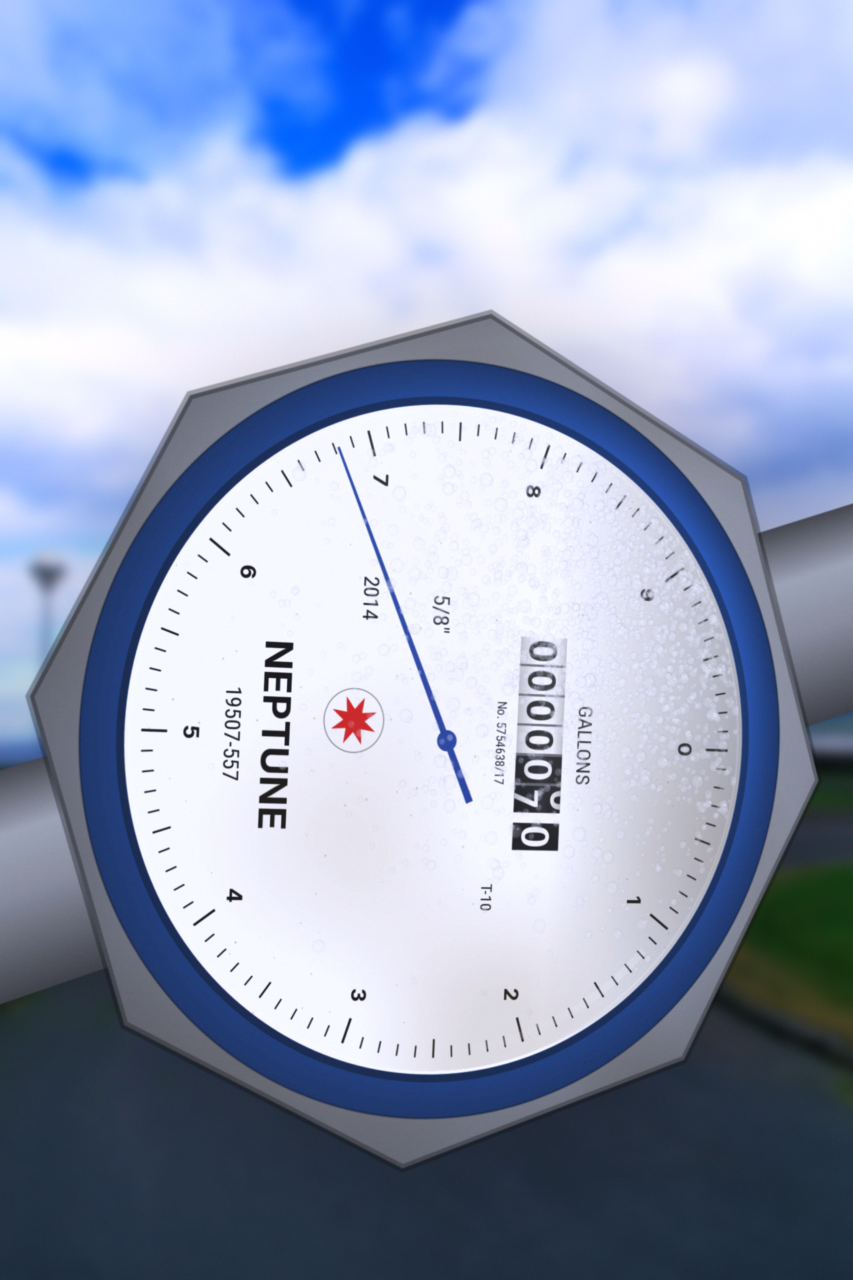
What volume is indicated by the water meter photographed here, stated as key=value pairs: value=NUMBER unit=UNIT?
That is value=66.8 unit=gal
